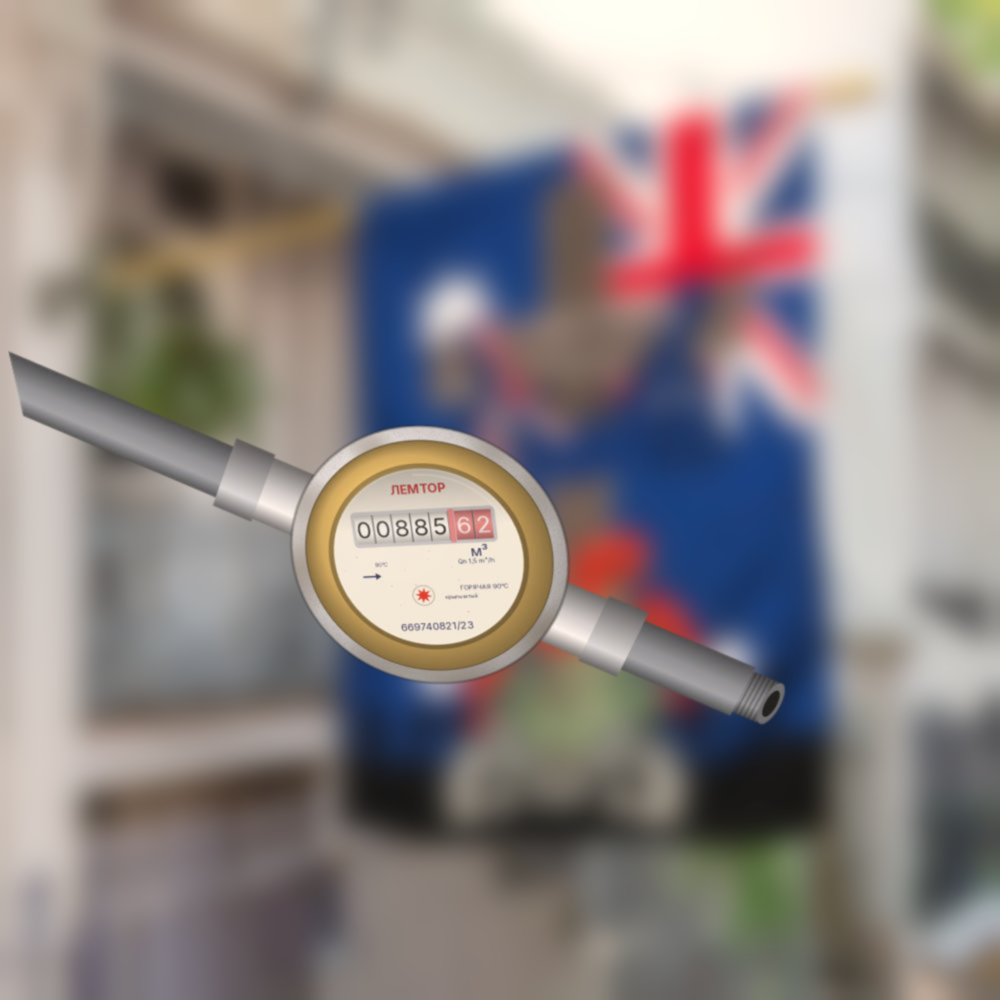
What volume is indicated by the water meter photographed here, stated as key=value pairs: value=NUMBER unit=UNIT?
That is value=885.62 unit=m³
